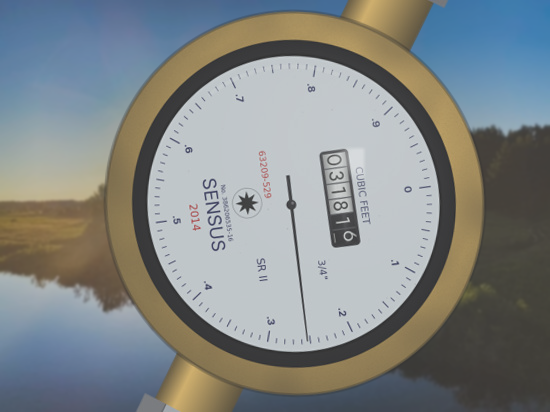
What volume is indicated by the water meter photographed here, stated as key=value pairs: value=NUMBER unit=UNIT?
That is value=31816.25 unit=ft³
